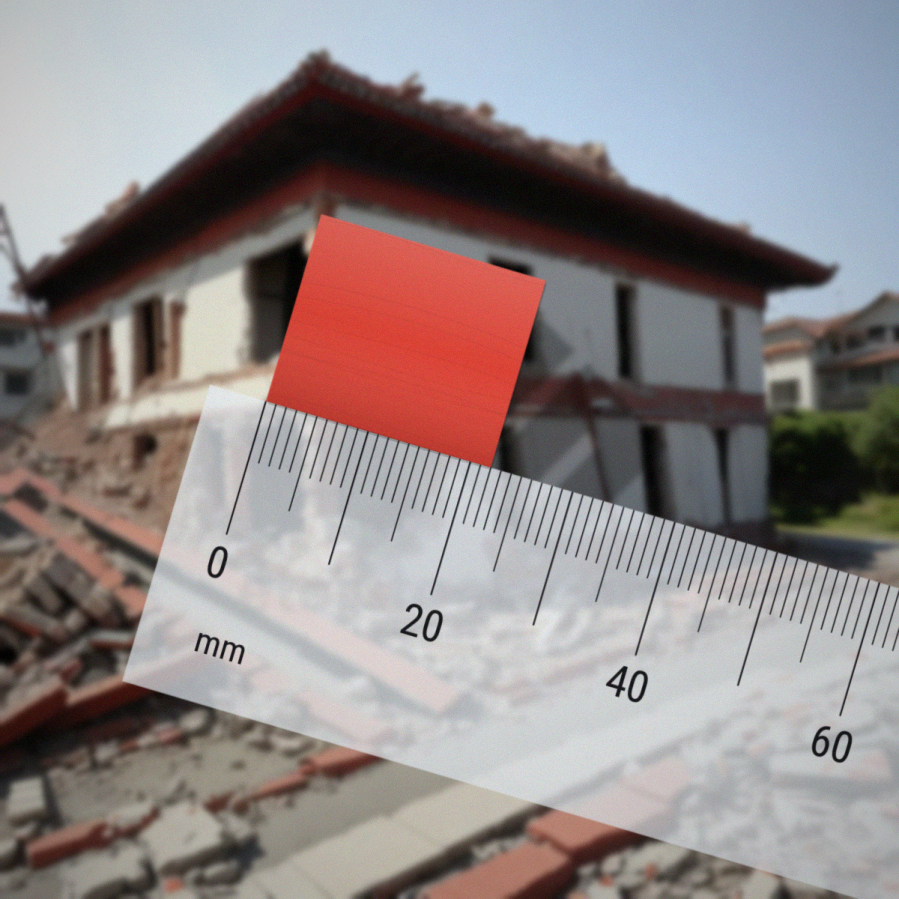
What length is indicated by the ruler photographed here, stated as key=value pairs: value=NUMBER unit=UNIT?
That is value=22 unit=mm
